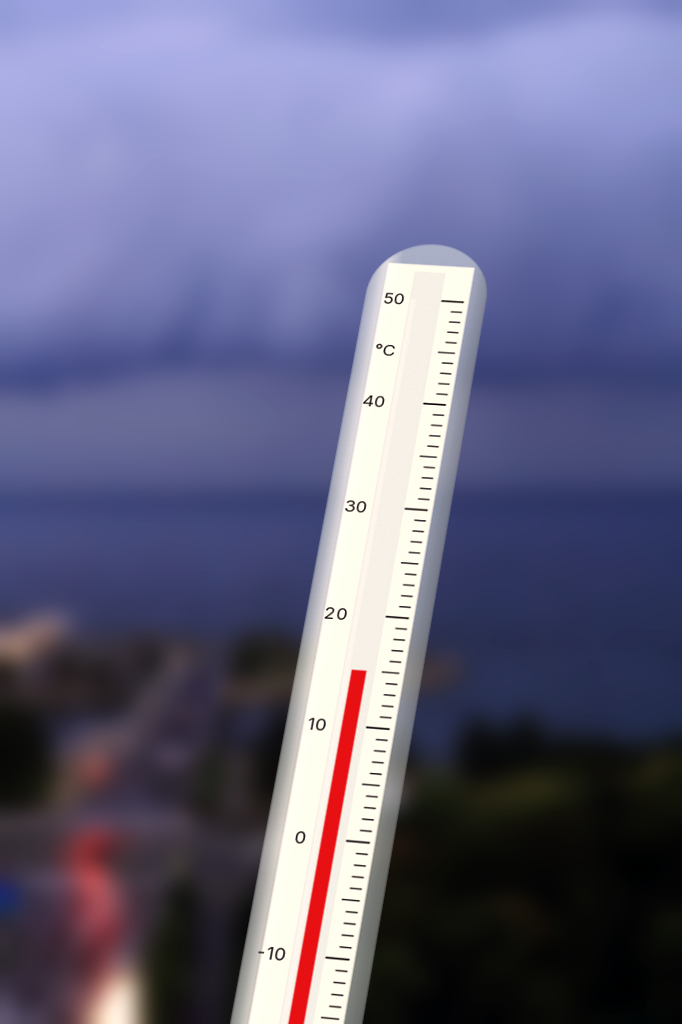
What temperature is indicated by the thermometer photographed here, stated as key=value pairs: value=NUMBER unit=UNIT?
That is value=15 unit=°C
